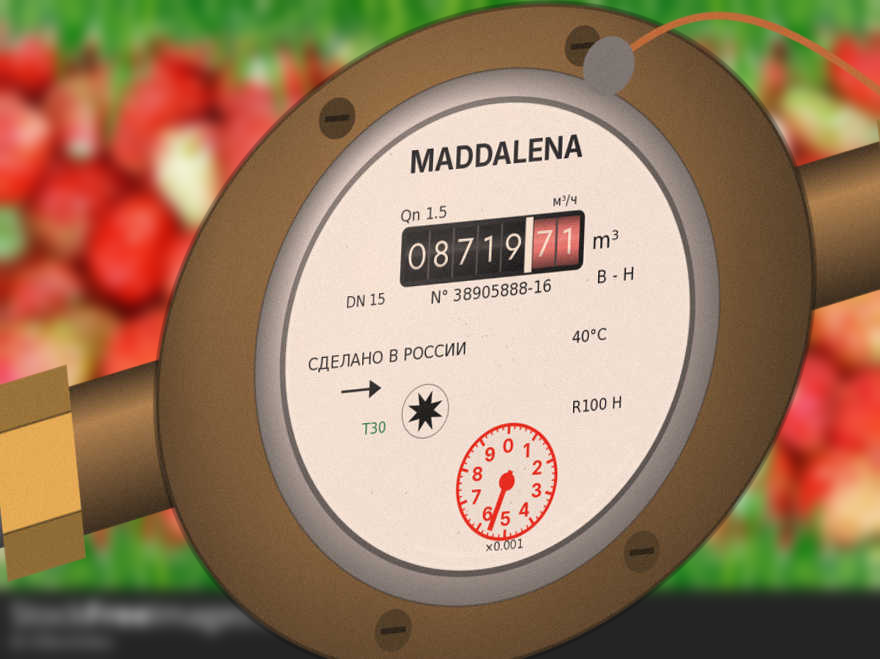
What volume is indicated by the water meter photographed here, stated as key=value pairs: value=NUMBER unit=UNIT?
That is value=8719.715 unit=m³
